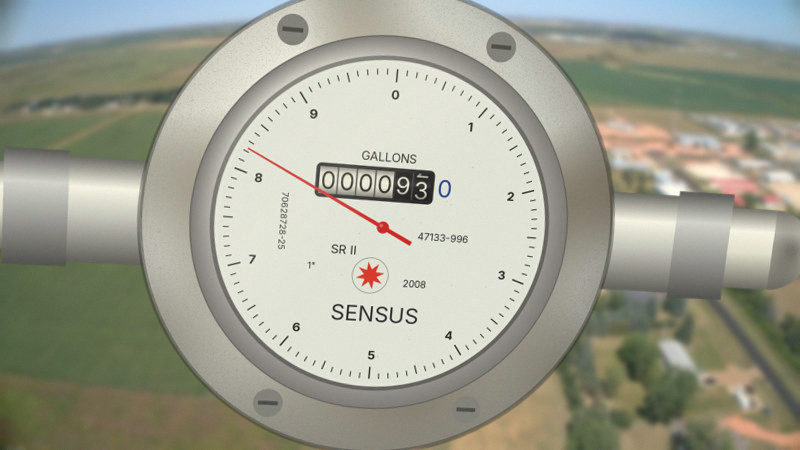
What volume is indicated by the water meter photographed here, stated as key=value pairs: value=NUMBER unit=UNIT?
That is value=928.2 unit=gal
